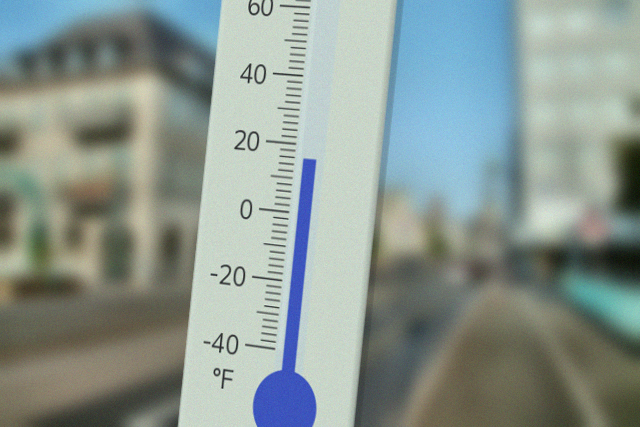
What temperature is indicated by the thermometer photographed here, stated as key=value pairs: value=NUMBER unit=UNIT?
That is value=16 unit=°F
